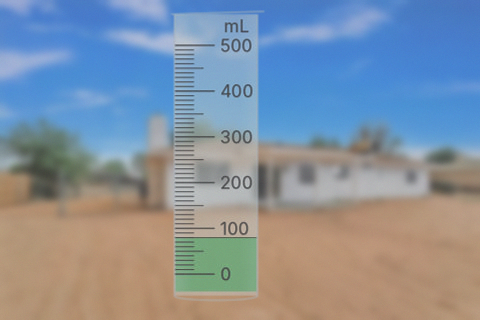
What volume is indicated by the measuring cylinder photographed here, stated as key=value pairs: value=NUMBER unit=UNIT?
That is value=80 unit=mL
